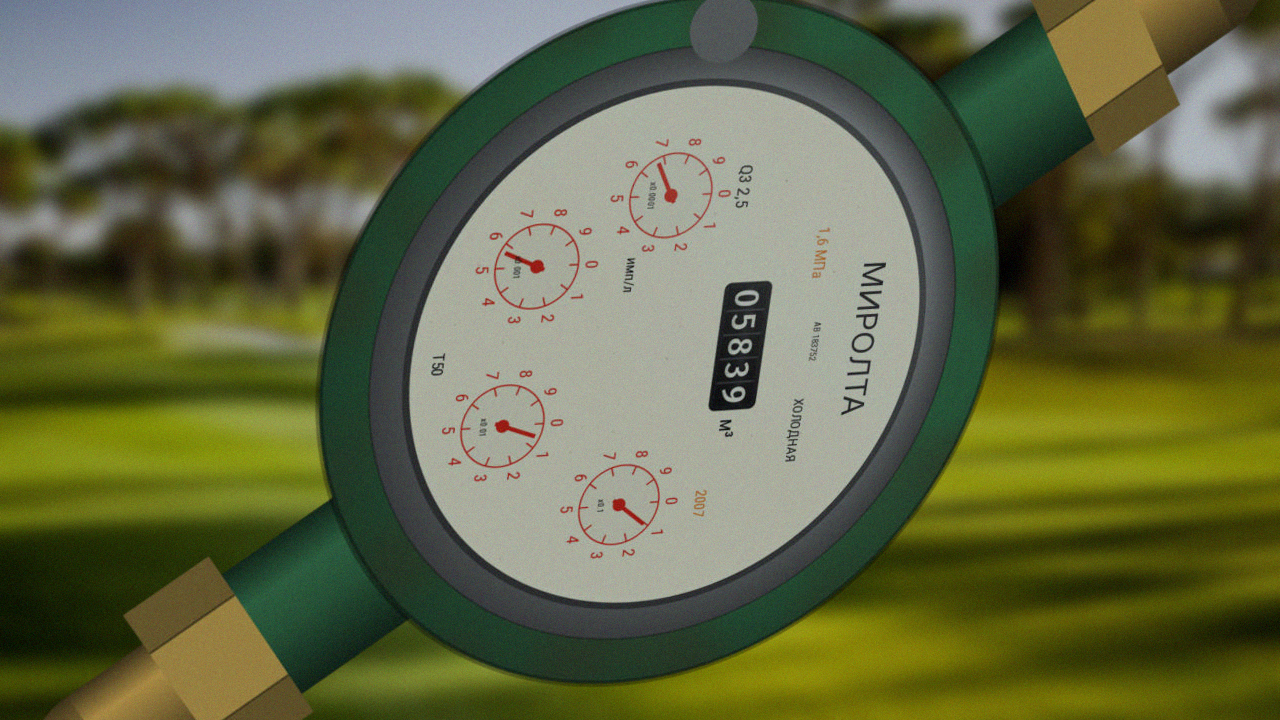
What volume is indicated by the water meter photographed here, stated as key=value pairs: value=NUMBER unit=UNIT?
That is value=5839.1056 unit=m³
